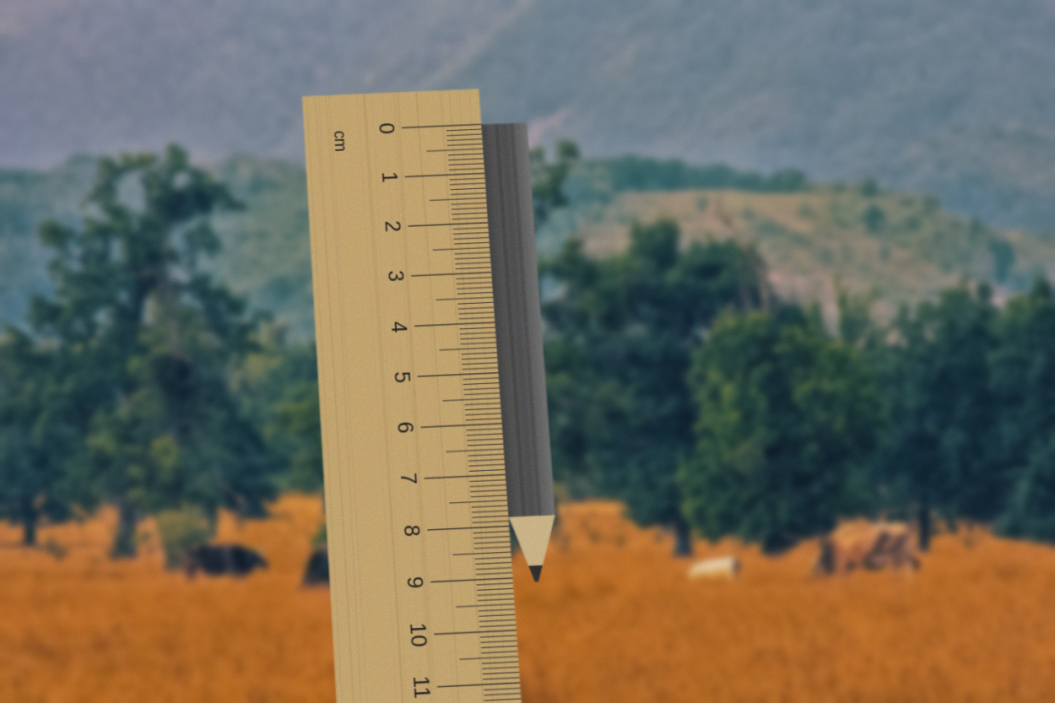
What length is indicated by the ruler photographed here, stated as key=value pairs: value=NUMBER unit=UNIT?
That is value=9.1 unit=cm
